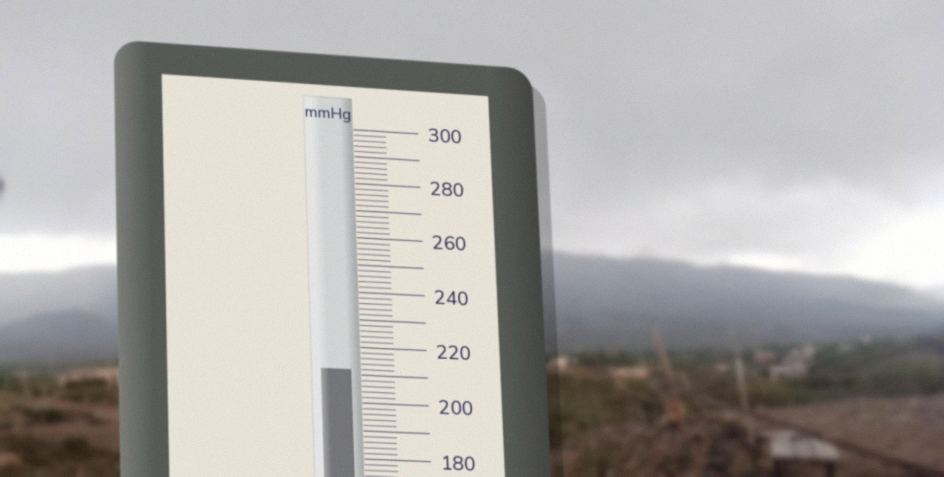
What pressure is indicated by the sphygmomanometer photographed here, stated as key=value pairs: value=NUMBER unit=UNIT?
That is value=212 unit=mmHg
